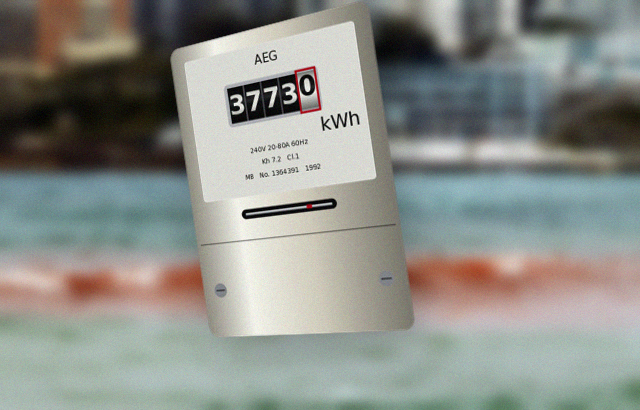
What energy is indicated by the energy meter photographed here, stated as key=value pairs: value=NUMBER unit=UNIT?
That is value=3773.0 unit=kWh
